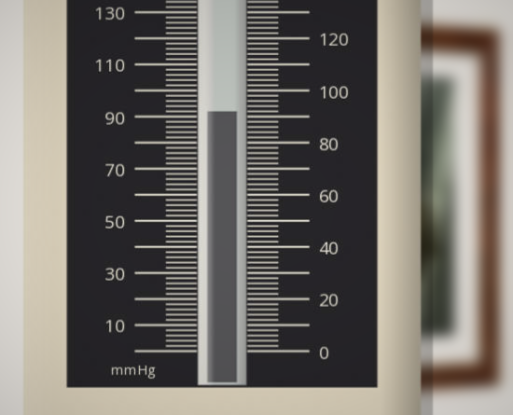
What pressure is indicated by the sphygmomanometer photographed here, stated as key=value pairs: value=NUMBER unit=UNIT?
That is value=92 unit=mmHg
